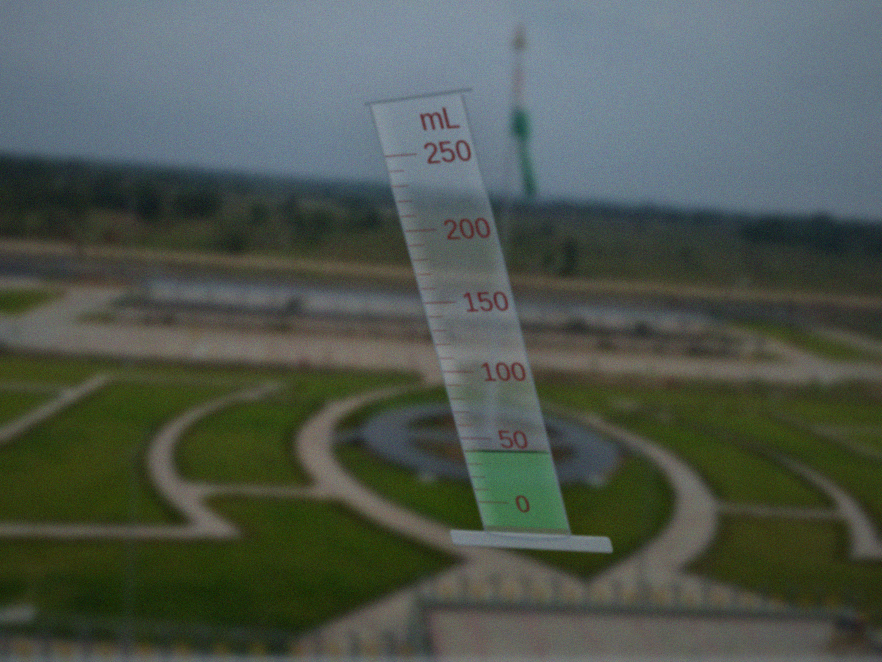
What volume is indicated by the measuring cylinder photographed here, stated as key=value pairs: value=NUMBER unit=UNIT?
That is value=40 unit=mL
